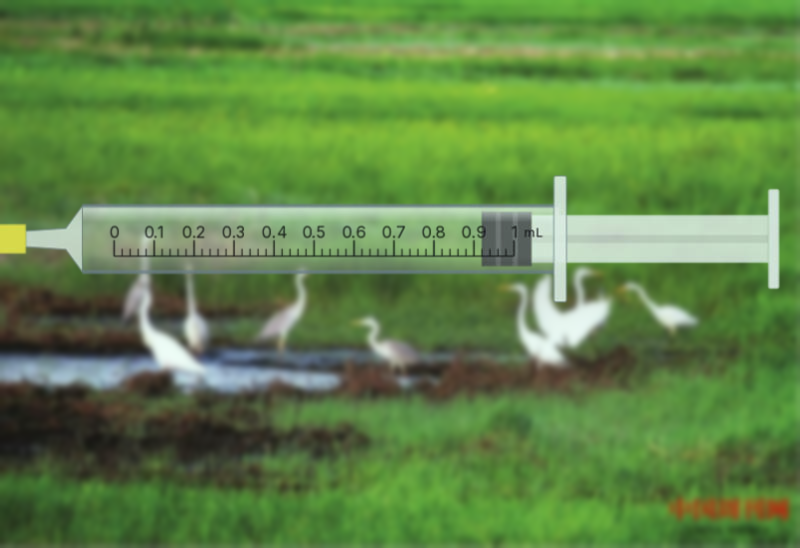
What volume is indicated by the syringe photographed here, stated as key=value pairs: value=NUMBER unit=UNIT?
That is value=0.92 unit=mL
